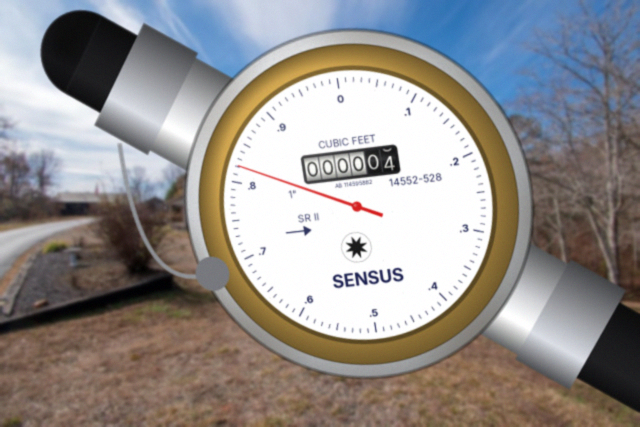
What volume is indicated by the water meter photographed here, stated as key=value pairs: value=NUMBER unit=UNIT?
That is value=3.82 unit=ft³
